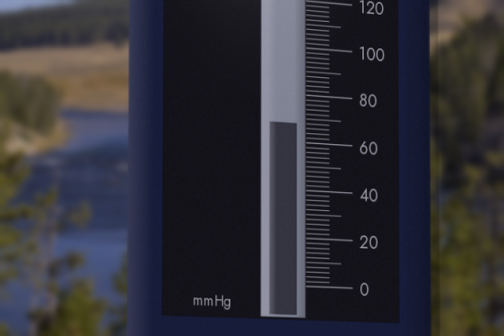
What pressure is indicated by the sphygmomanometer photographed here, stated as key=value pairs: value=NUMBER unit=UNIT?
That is value=68 unit=mmHg
